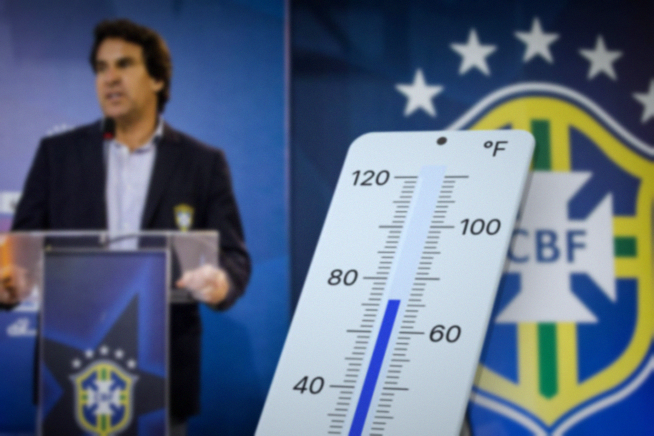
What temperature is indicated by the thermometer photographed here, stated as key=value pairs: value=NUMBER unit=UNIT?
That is value=72 unit=°F
